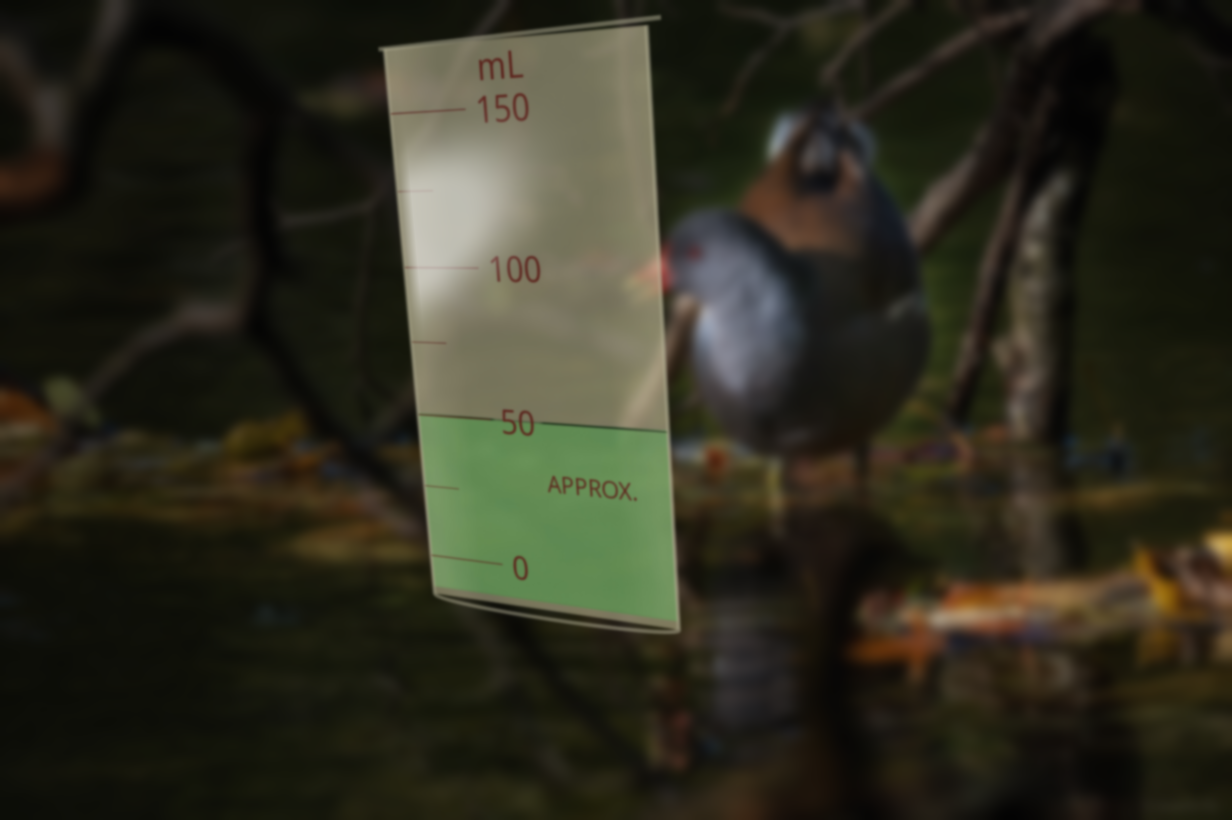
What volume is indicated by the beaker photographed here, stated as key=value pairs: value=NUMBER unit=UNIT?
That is value=50 unit=mL
